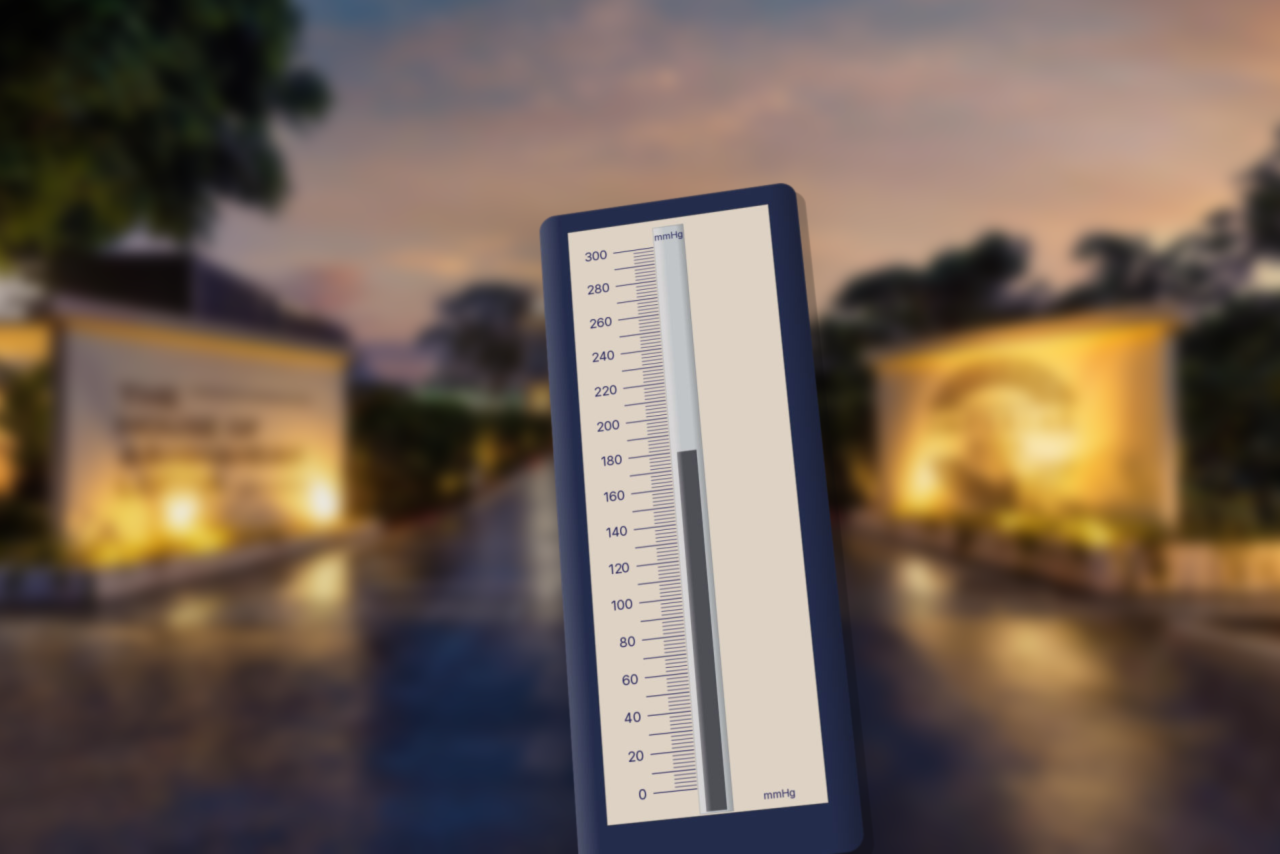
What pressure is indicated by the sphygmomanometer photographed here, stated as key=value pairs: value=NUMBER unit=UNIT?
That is value=180 unit=mmHg
